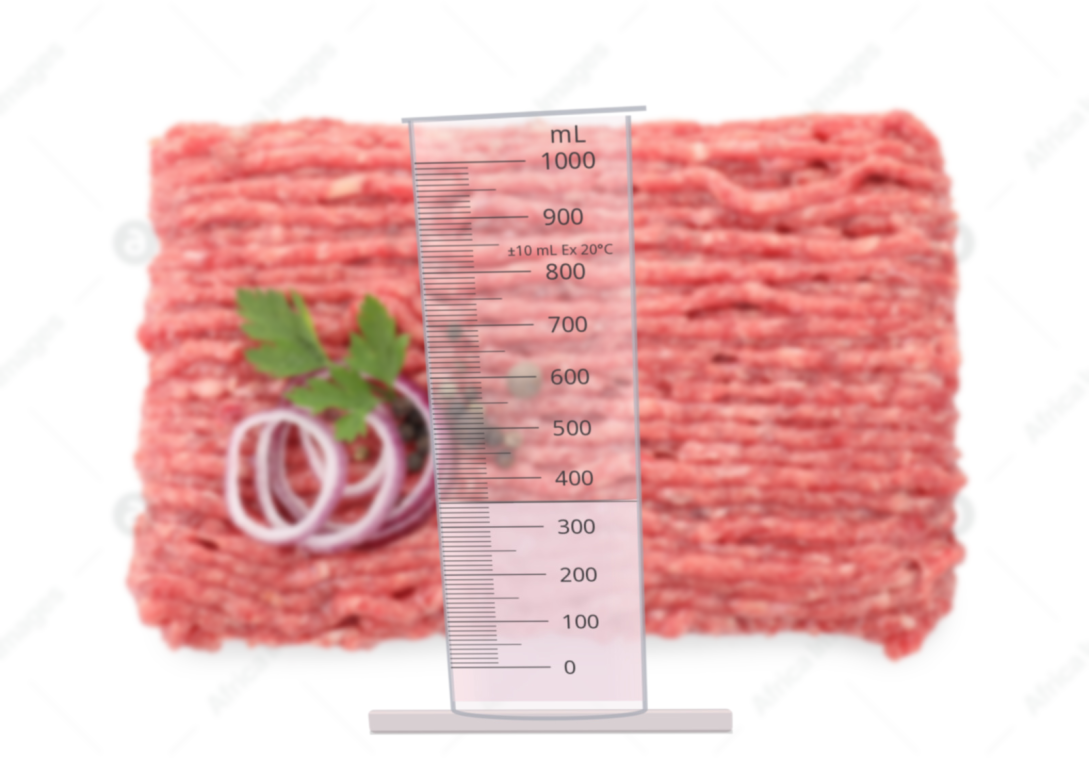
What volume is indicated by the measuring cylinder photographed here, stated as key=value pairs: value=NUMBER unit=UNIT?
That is value=350 unit=mL
